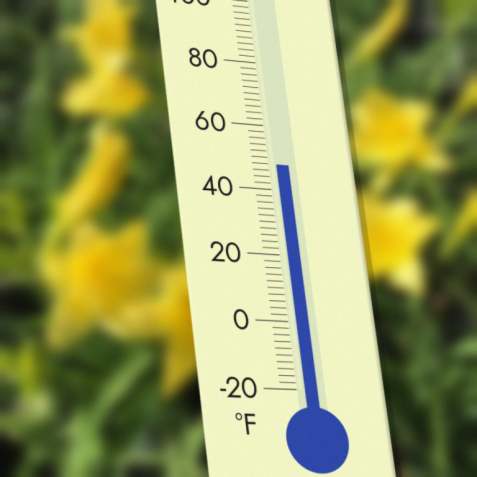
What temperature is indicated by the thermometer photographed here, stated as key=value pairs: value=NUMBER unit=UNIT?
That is value=48 unit=°F
